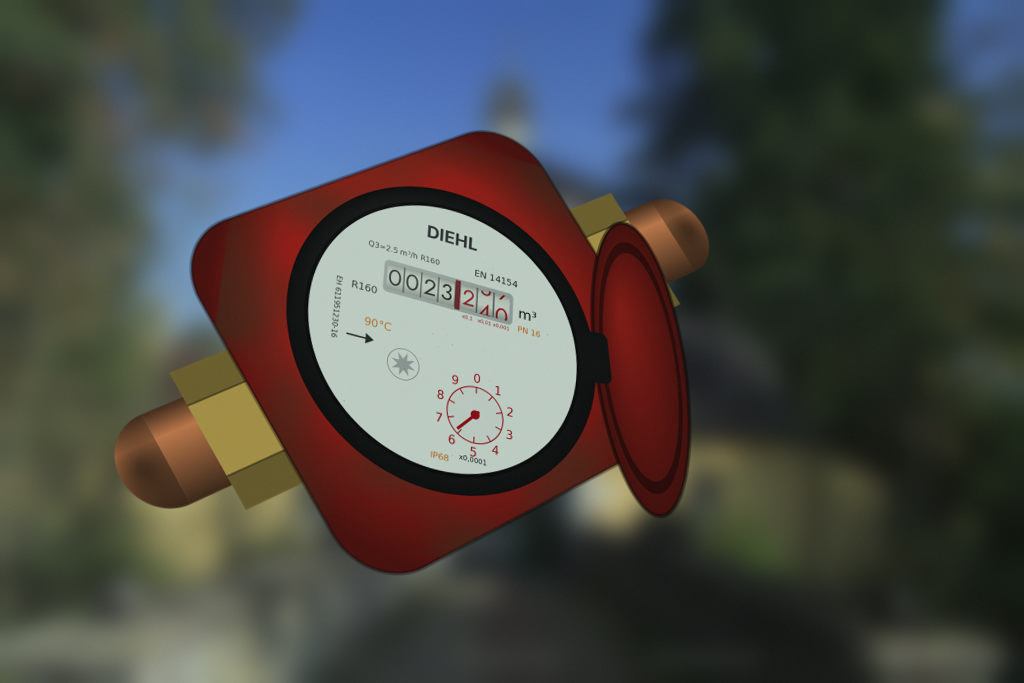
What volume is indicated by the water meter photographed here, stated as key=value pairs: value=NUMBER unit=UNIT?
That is value=23.2396 unit=m³
